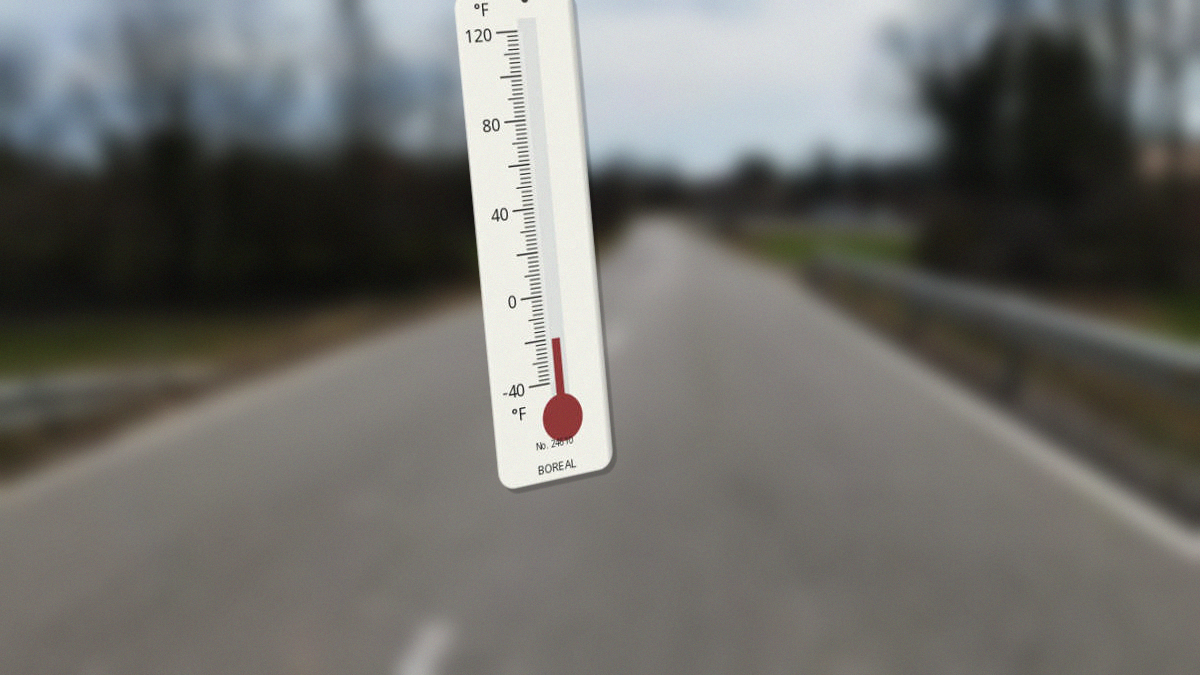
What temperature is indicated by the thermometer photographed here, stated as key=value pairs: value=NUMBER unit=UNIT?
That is value=-20 unit=°F
